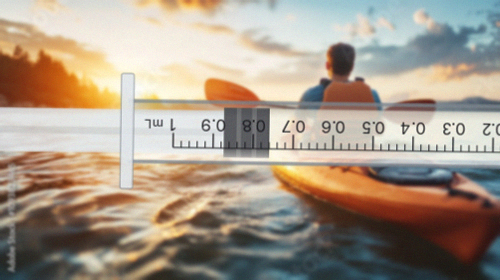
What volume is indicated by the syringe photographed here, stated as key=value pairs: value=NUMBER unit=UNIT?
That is value=0.76 unit=mL
